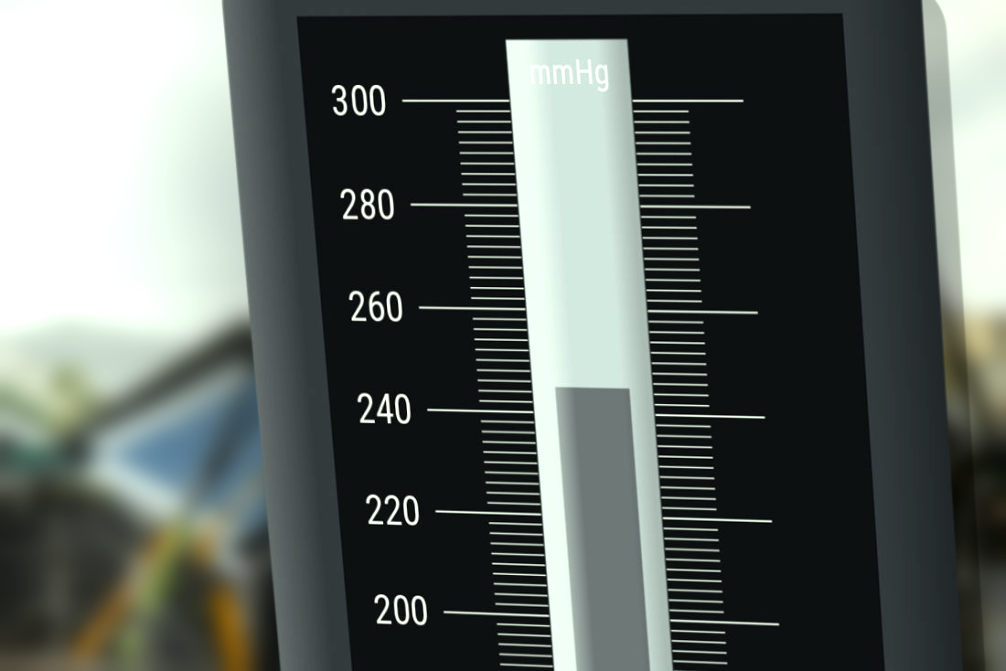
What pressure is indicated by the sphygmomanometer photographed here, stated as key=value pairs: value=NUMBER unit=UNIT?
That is value=245 unit=mmHg
